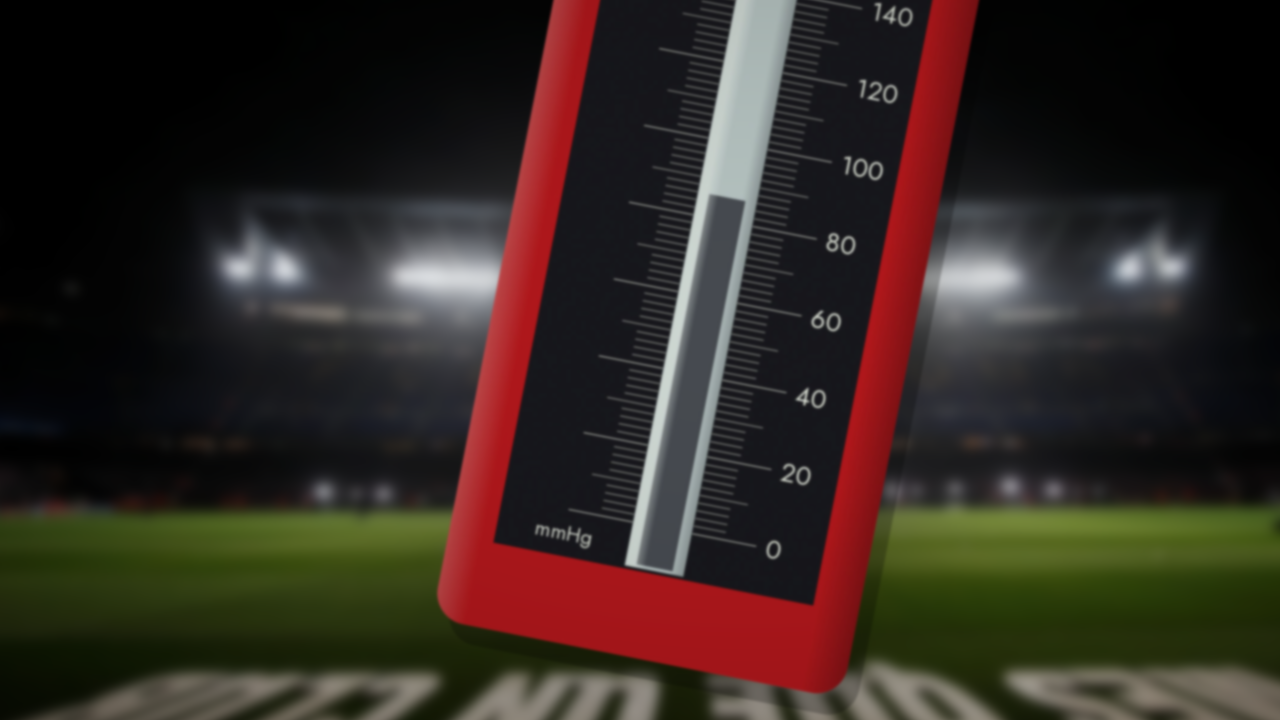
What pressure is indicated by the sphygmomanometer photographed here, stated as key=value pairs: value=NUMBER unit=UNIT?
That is value=86 unit=mmHg
